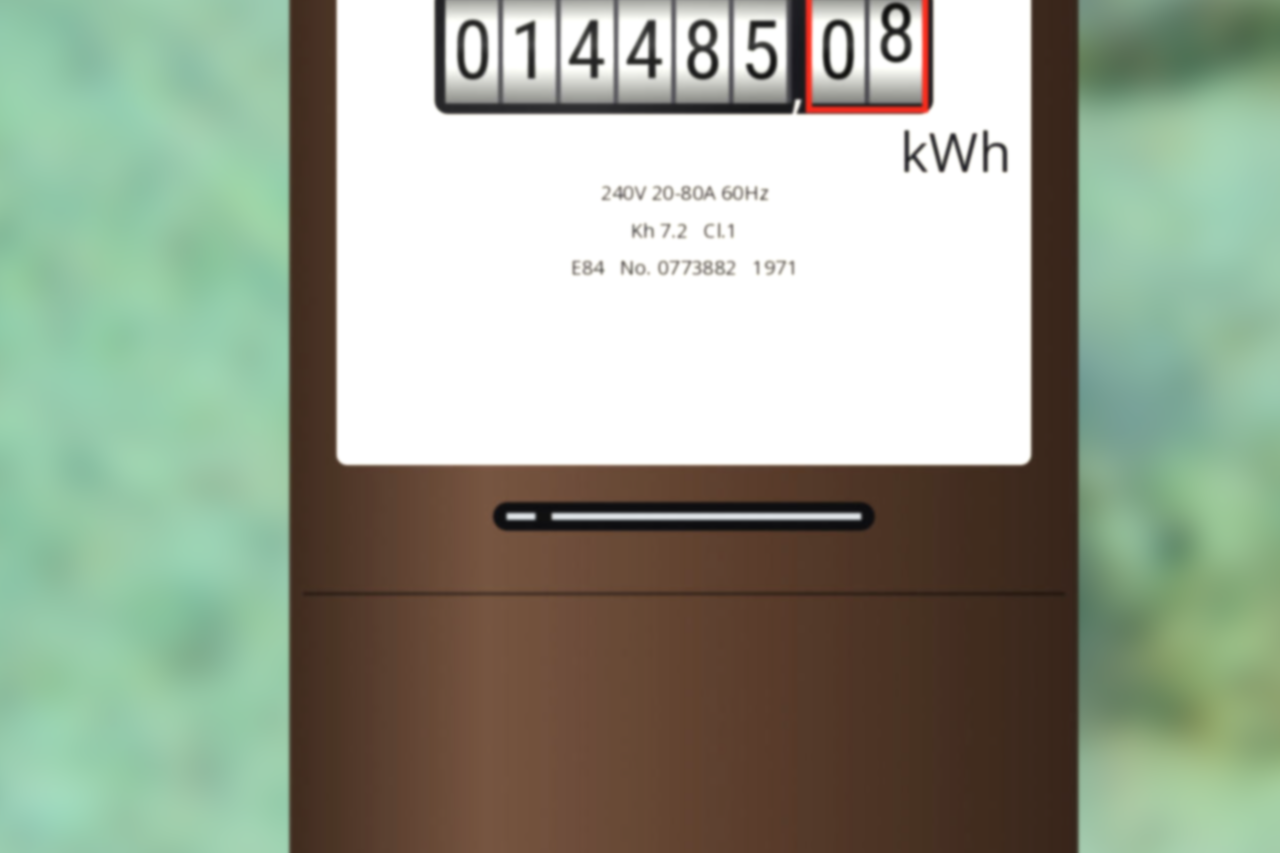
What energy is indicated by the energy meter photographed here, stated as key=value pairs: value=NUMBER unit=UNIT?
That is value=14485.08 unit=kWh
